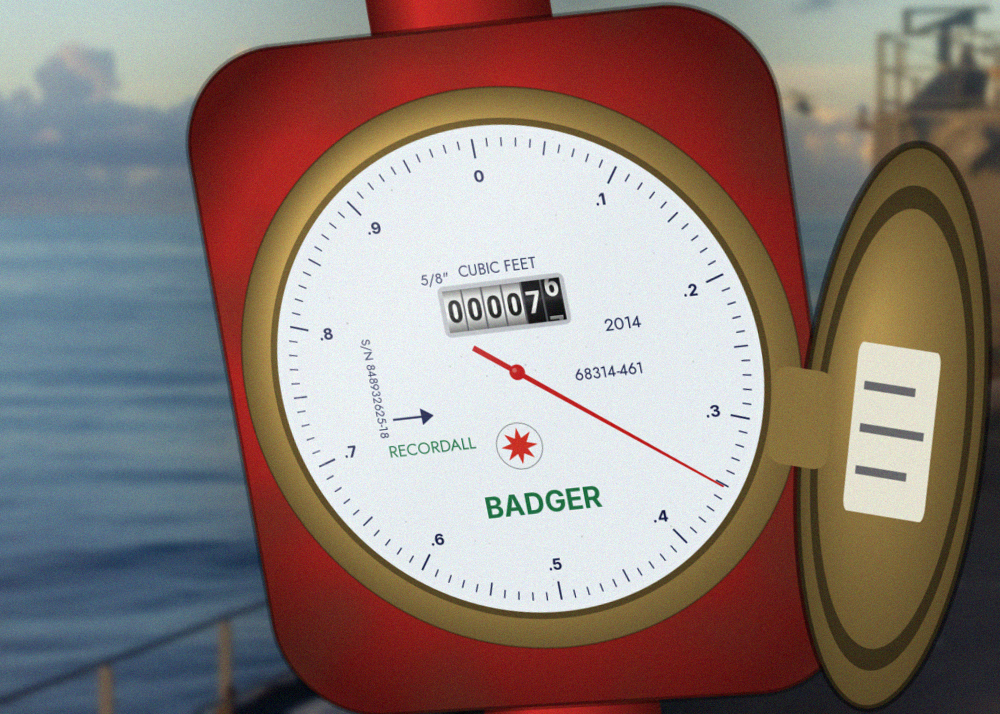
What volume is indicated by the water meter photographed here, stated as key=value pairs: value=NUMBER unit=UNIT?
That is value=76.35 unit=ft³
